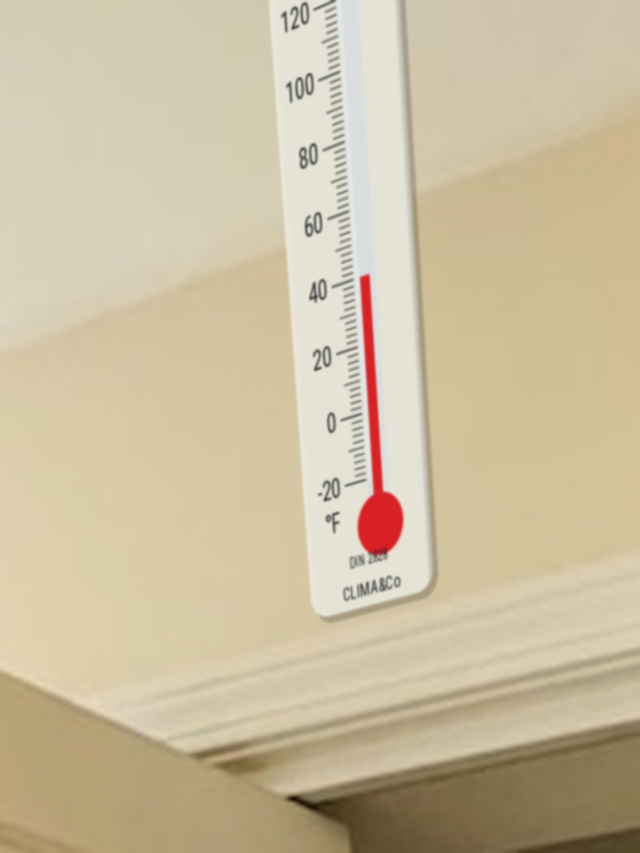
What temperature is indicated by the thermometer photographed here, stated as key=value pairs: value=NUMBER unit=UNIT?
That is value=40 unit=°F
